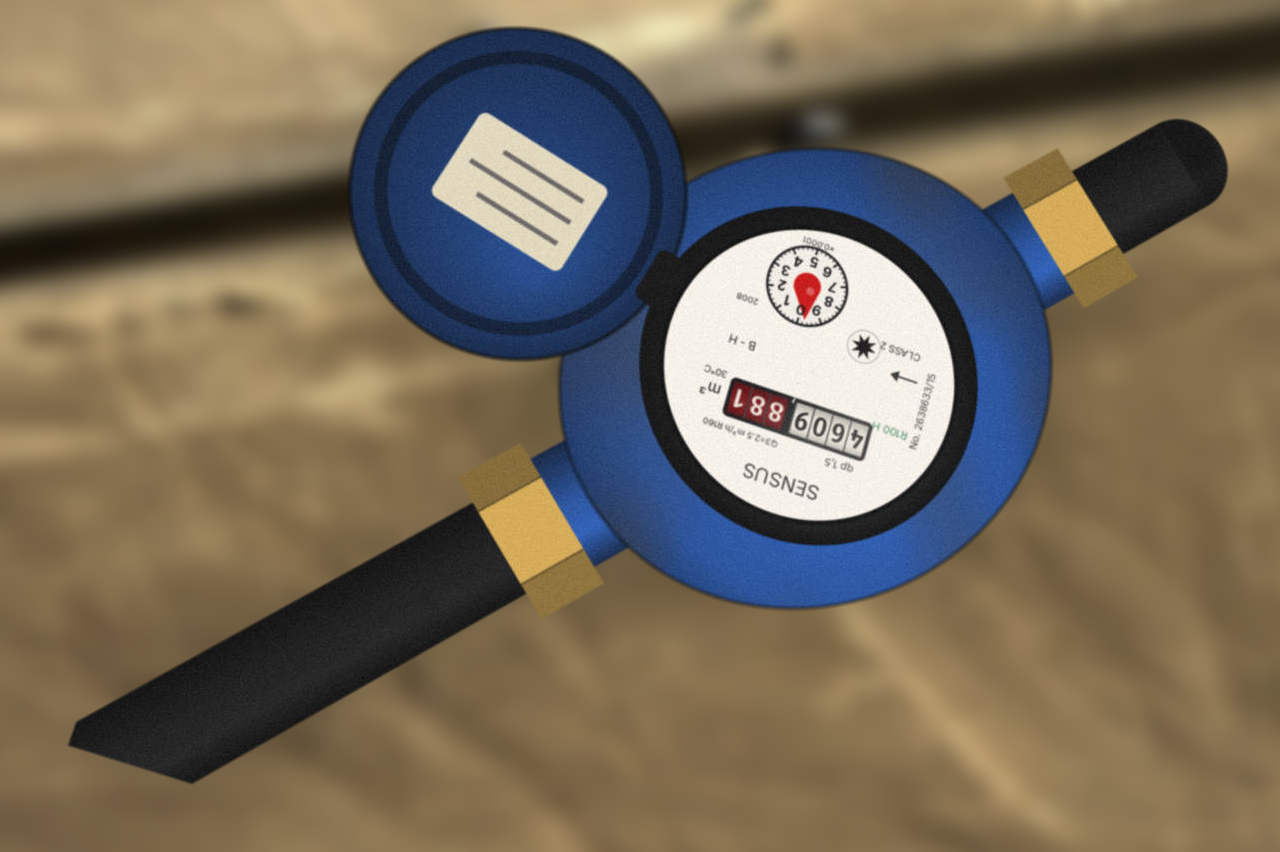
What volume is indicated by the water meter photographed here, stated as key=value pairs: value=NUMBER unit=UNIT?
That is value=4609.8809 unit=m³
